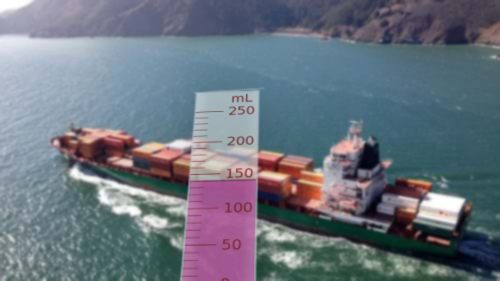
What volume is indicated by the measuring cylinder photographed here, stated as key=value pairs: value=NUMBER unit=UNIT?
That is value=140 unit=mL
